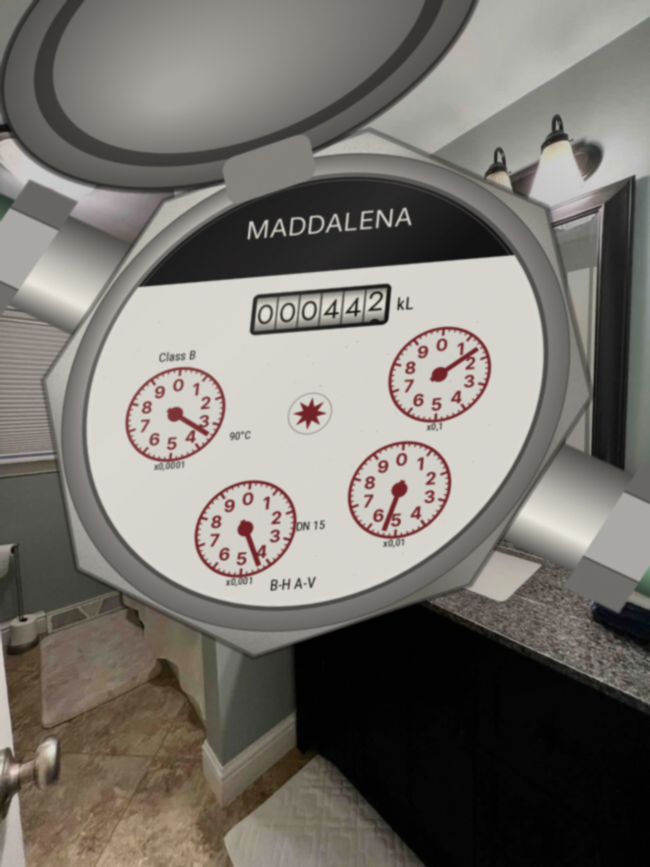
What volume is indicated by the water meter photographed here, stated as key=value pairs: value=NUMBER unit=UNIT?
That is value=442.1543 unit=kL
